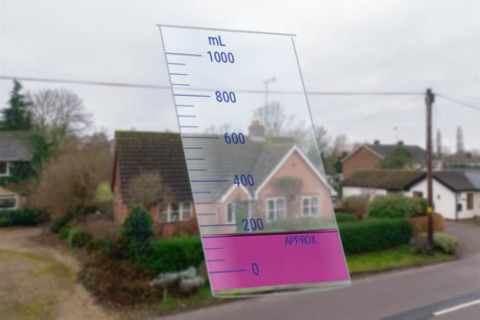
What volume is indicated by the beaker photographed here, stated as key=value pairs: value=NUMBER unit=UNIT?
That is value=150 unit=mL
